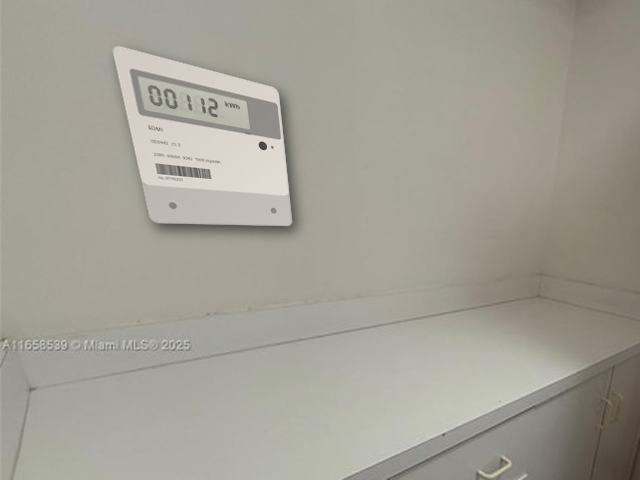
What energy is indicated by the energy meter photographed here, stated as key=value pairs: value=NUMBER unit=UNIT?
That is value=112 unit=kWh
